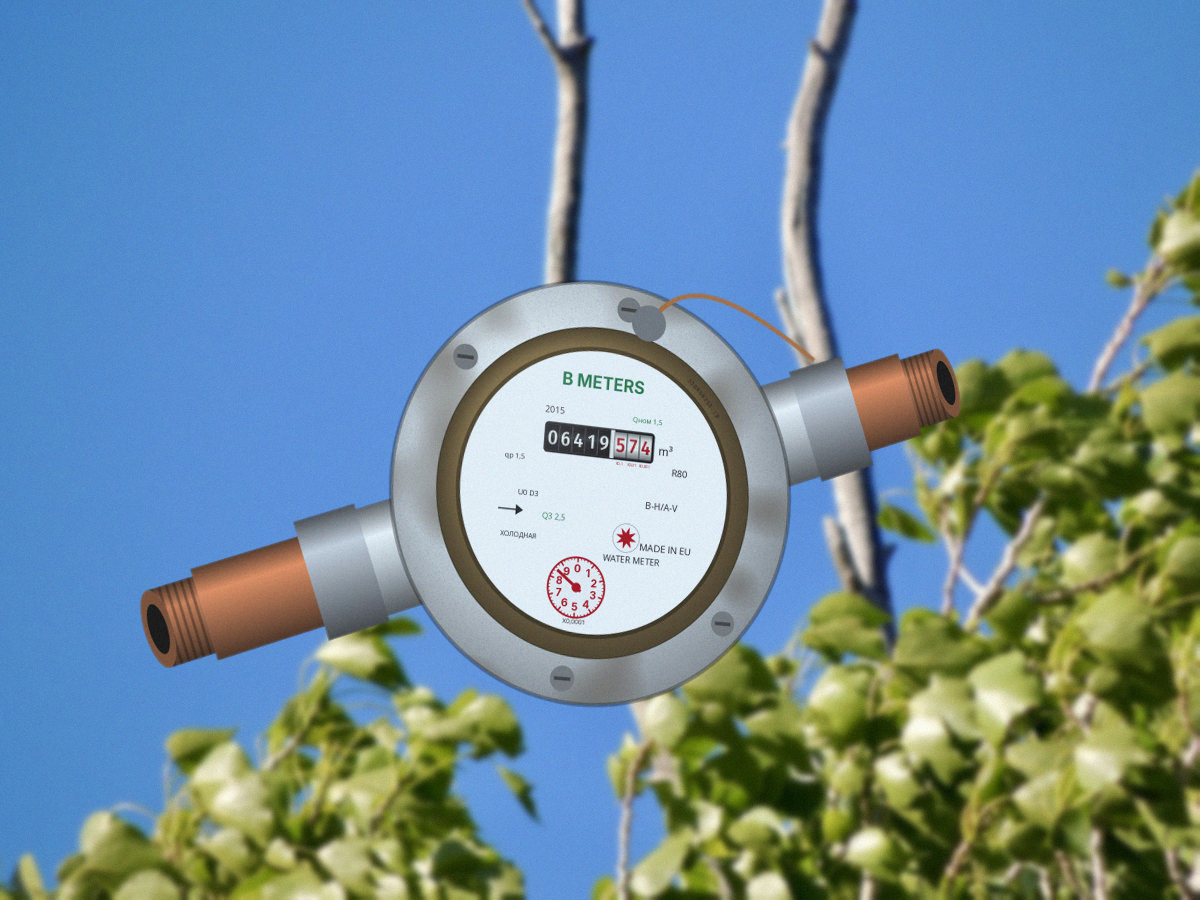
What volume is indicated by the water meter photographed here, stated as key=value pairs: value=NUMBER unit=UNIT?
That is value=6419.5748 unit=m³
